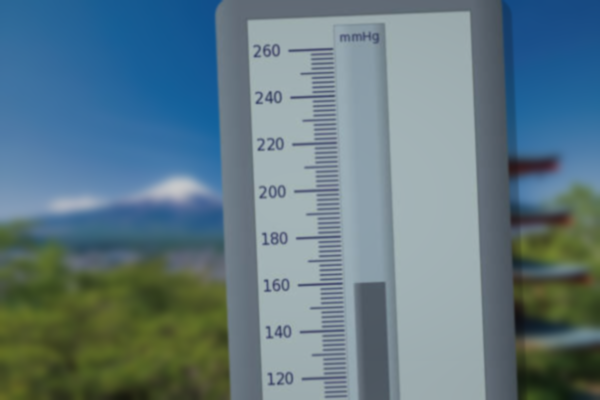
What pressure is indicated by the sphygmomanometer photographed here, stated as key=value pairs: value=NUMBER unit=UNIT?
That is value=160 unit=mmHg
